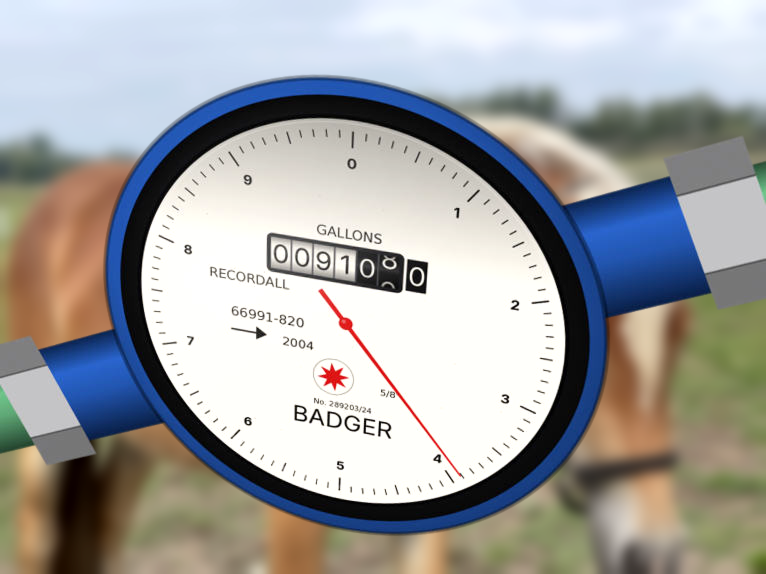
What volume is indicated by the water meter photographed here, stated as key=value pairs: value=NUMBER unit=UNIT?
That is value=91083.9 unit=gal
